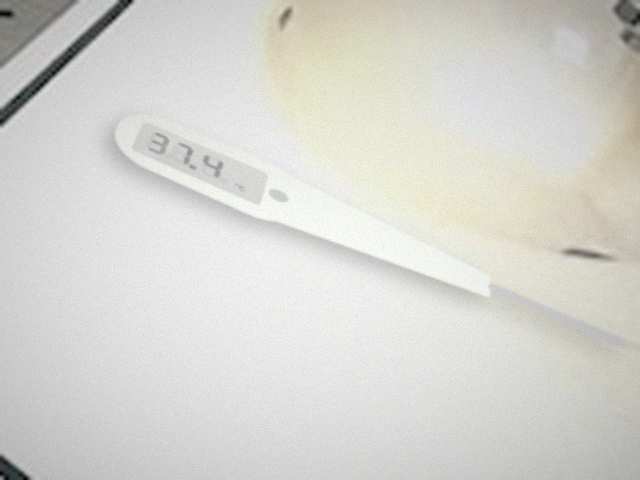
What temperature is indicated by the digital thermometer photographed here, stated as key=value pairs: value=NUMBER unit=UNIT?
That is value=37.4 unit=°C
